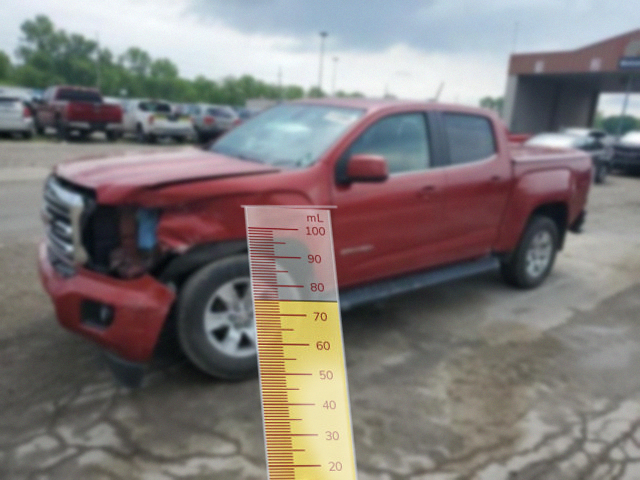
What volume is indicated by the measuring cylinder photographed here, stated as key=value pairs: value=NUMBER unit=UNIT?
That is value=75 unit=mL
